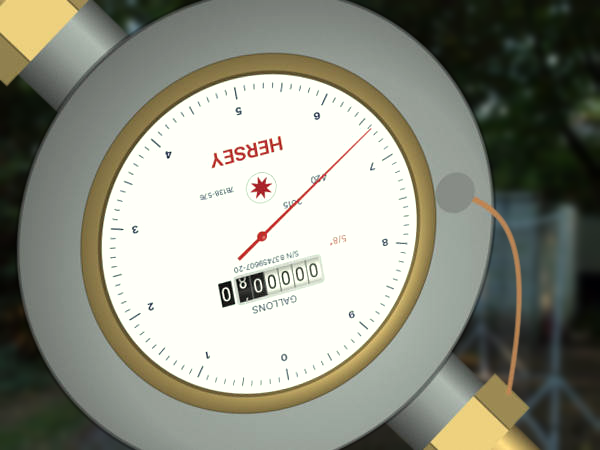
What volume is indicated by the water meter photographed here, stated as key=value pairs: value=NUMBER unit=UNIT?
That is value=76.6 unit=gal
